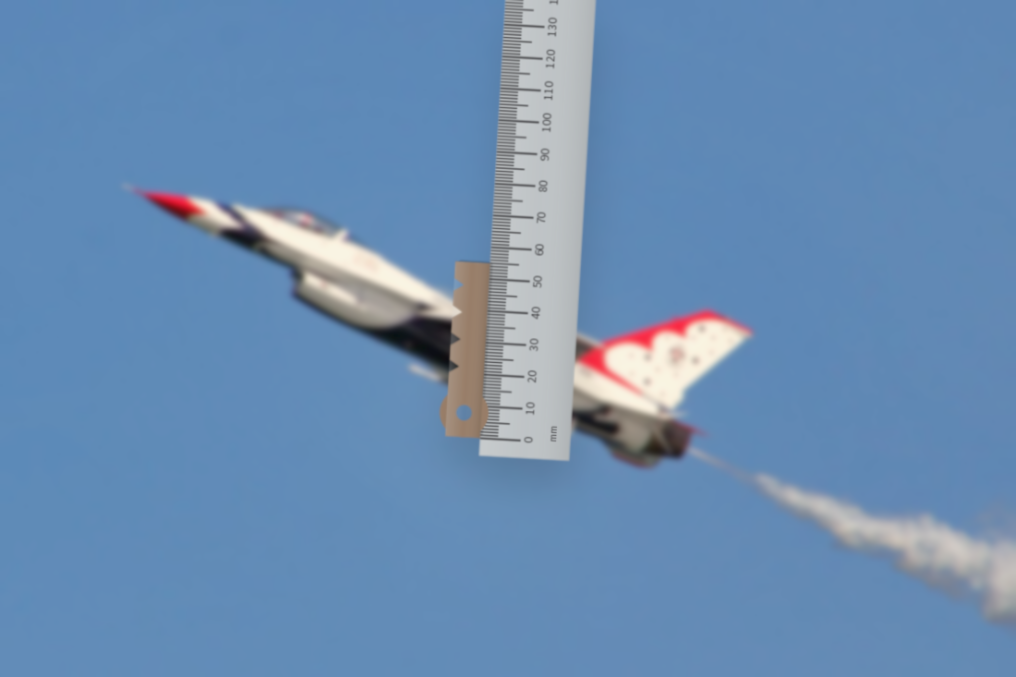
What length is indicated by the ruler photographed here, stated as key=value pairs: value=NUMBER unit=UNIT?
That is value=55 unit=mm
